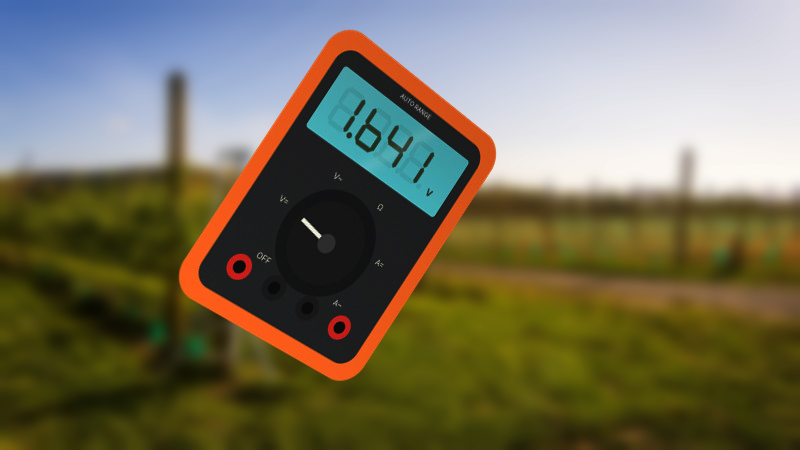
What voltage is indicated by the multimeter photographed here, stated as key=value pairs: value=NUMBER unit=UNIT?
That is value=1.641 unit=V
